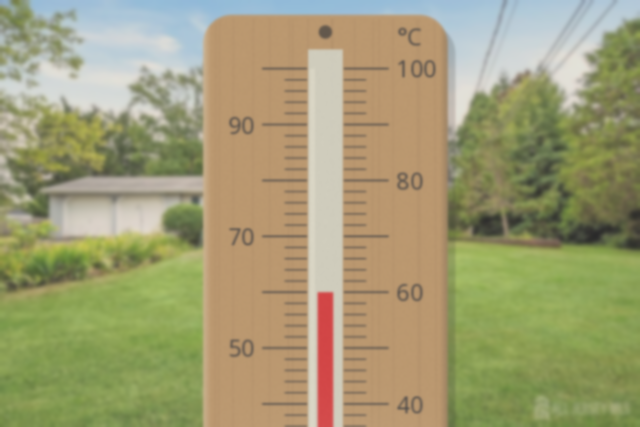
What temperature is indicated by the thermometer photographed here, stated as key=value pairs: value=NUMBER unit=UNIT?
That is value=60 unit=°C
